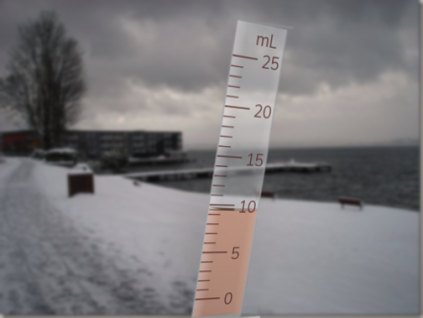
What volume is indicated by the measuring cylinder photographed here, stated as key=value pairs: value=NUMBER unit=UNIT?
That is value=9.5 unit=mL
